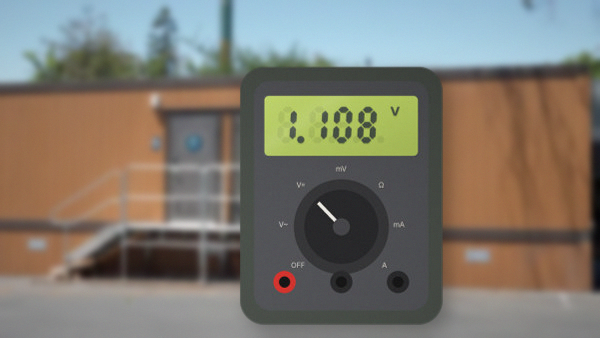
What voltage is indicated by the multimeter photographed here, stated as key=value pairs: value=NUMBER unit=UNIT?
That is value=1.108 unit=V
